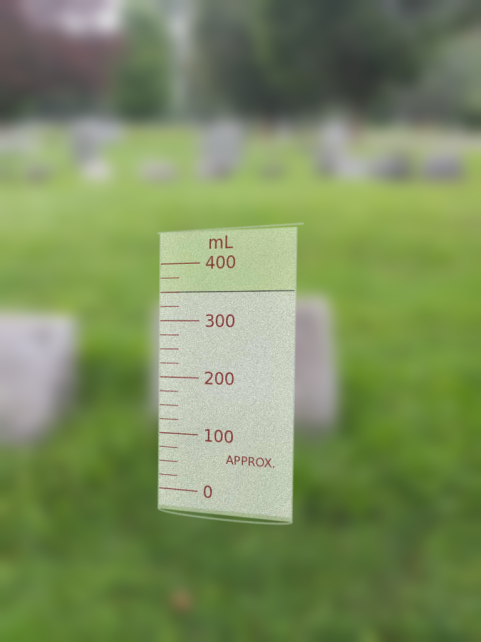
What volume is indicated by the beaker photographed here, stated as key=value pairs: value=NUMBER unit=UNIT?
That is value=350 unit=mL
